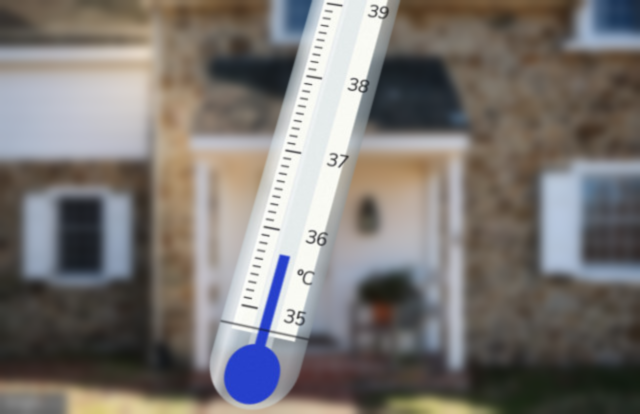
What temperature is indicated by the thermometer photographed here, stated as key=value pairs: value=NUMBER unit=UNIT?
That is value=35.7 unit=°C
